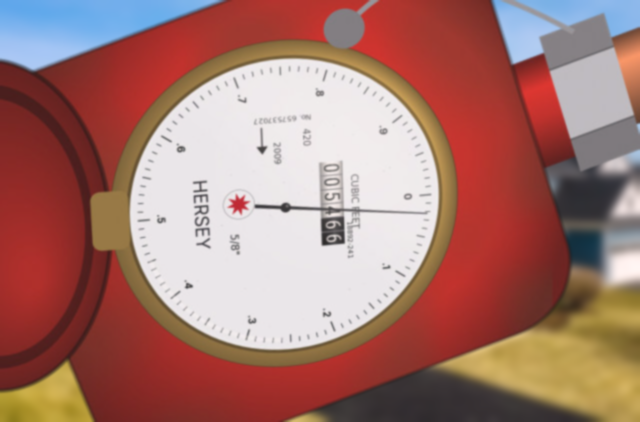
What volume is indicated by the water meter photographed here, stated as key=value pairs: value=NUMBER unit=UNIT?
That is value=5466.02 unit=ft³
